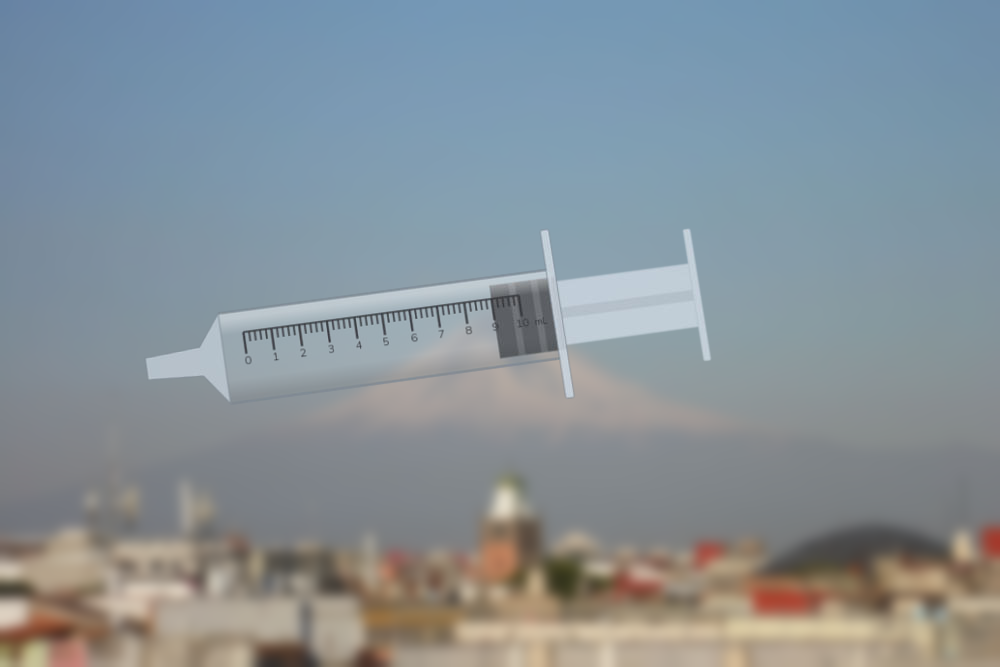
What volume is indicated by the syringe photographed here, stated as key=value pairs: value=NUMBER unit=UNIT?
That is value=9 unit=mL
